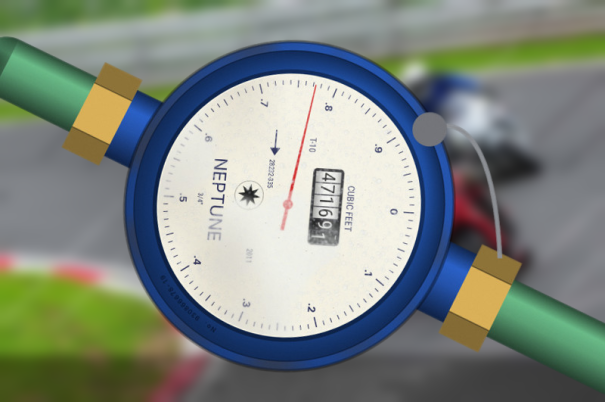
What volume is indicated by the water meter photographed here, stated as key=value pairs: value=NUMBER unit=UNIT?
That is value=471690.77 unit=ft³
